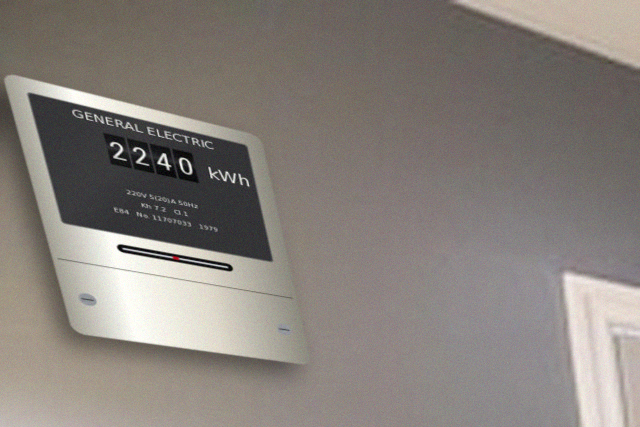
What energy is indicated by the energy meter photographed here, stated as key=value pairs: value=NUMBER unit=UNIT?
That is value=2240 unit=kWh
